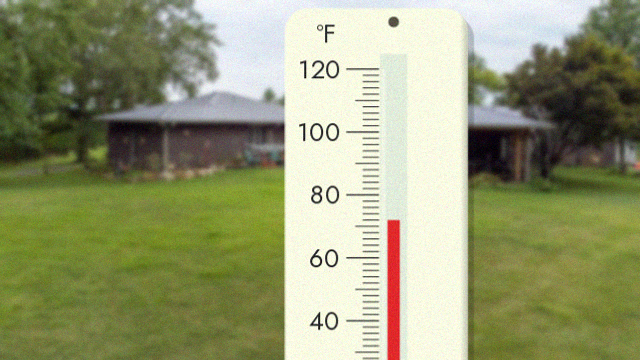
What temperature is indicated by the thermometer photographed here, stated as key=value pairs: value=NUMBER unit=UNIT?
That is value=72 unit=°F
